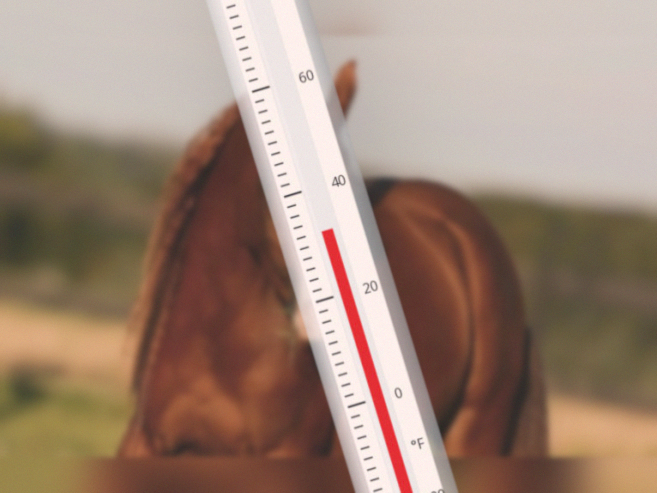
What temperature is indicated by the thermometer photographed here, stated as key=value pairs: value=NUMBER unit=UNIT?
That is value=32 unit=°F
